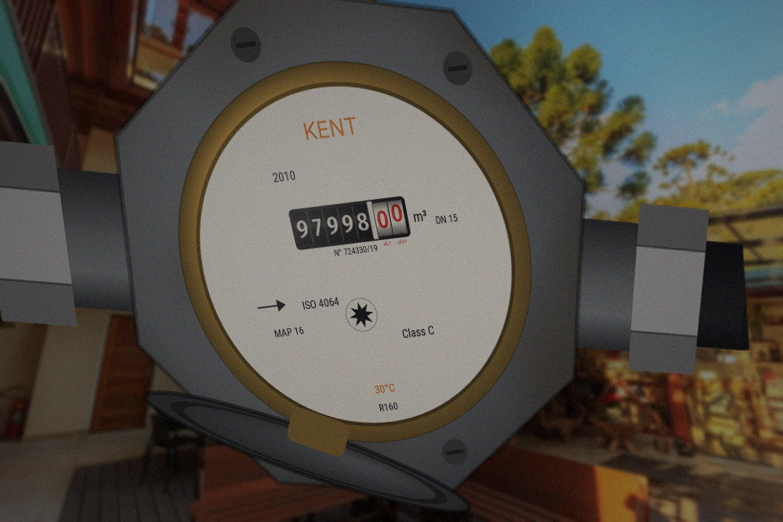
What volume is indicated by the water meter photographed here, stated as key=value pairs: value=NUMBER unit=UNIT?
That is value=97998.00 unit=m³
